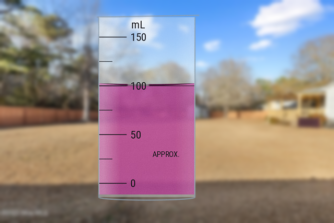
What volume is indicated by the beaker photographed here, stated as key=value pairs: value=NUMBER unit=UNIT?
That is value=100 unit=mL
